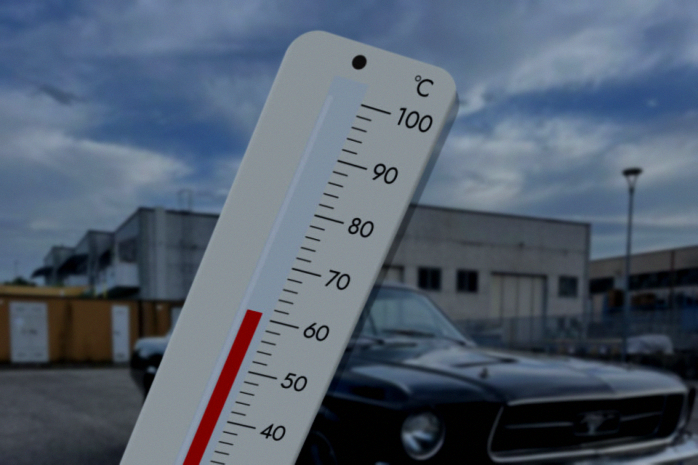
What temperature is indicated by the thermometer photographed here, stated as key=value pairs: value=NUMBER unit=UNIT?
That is value=61 unit=°C
